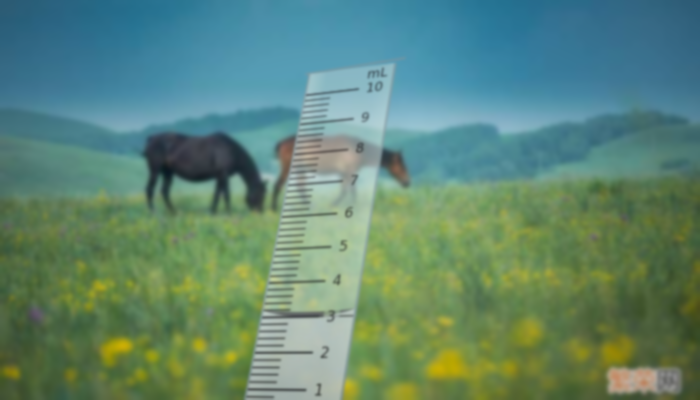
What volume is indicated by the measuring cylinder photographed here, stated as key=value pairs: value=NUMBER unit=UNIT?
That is value=3 unit=mL
